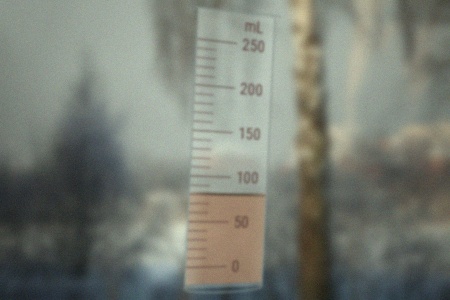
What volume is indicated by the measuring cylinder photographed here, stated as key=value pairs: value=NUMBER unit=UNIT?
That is value=80 unit=mL
